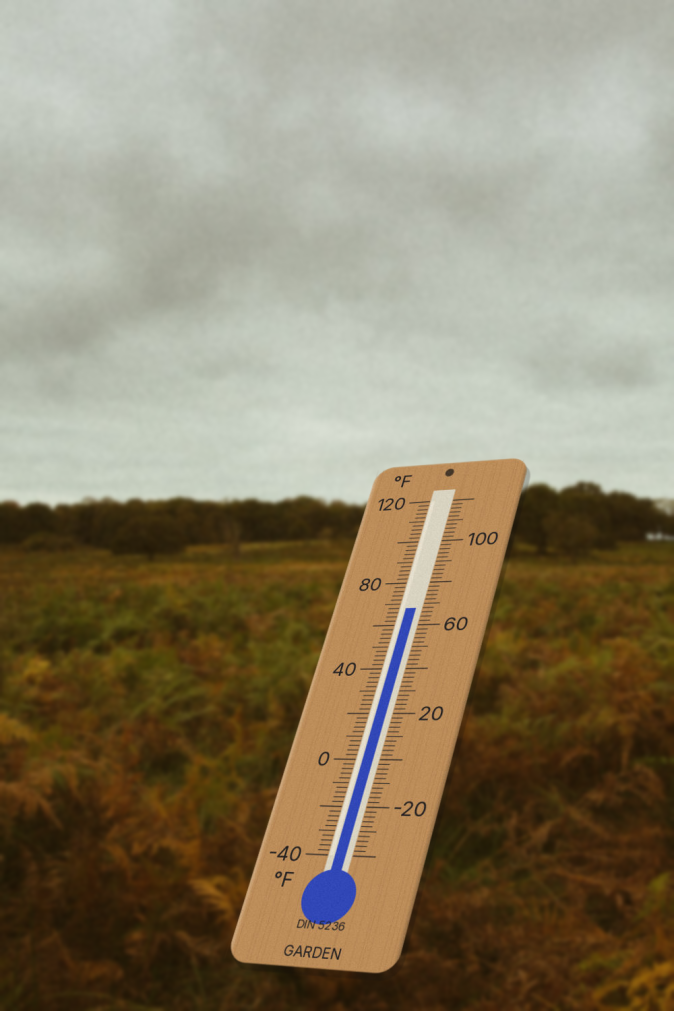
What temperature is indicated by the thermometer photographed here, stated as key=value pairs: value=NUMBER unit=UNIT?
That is value=68 unit=°F
